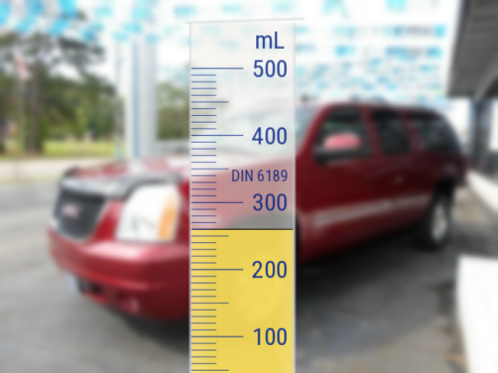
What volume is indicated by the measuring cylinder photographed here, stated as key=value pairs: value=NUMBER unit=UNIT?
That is value=260 unit=mL
